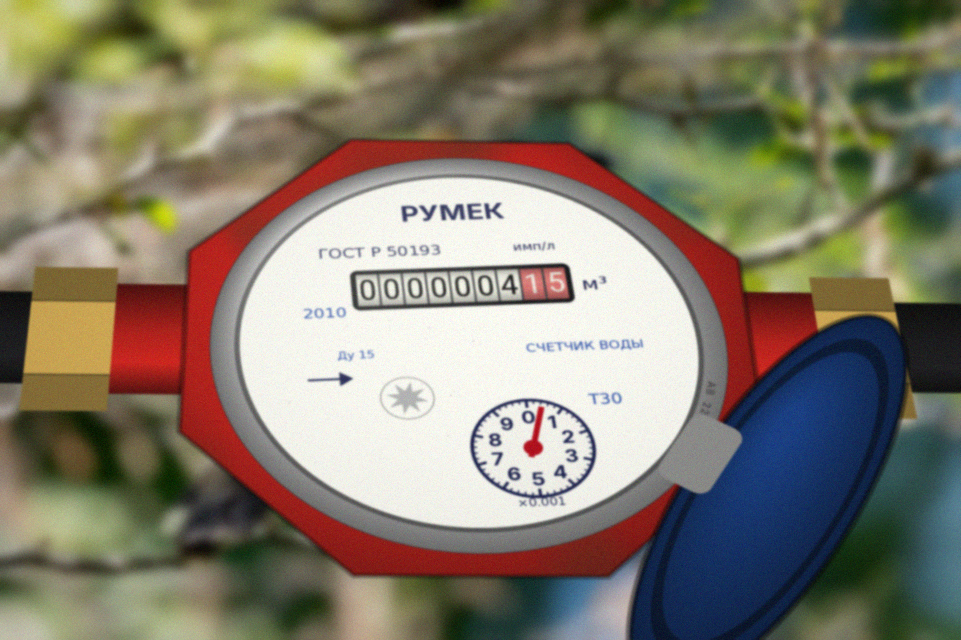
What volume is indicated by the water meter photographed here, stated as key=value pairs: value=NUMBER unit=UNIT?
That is value=4.150 unit=m³
